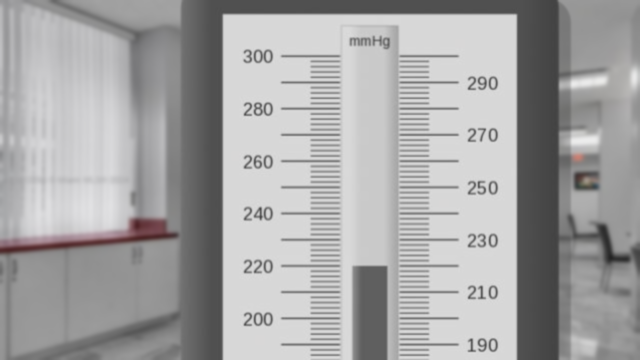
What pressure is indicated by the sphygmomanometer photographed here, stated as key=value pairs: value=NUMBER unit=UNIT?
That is value=220 unit=mmHg
